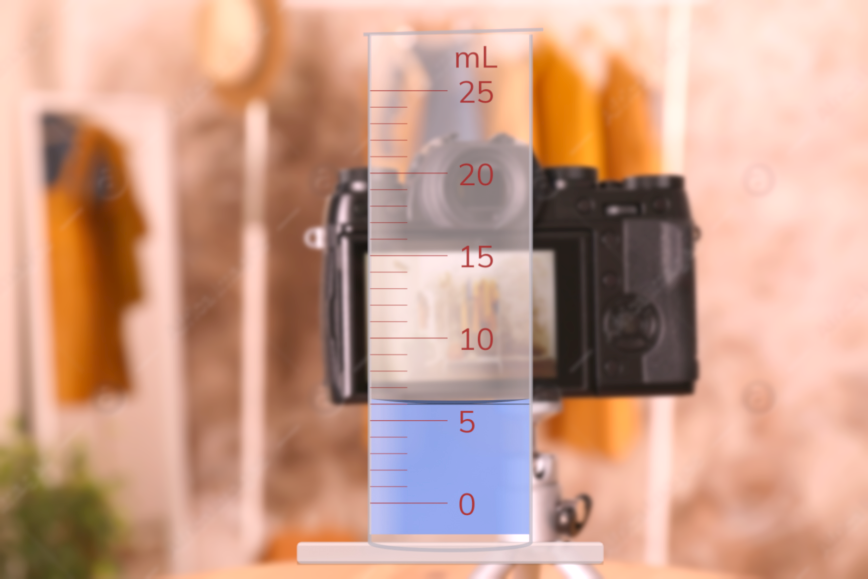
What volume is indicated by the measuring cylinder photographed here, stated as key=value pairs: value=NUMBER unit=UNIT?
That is value=6 unit=mL
